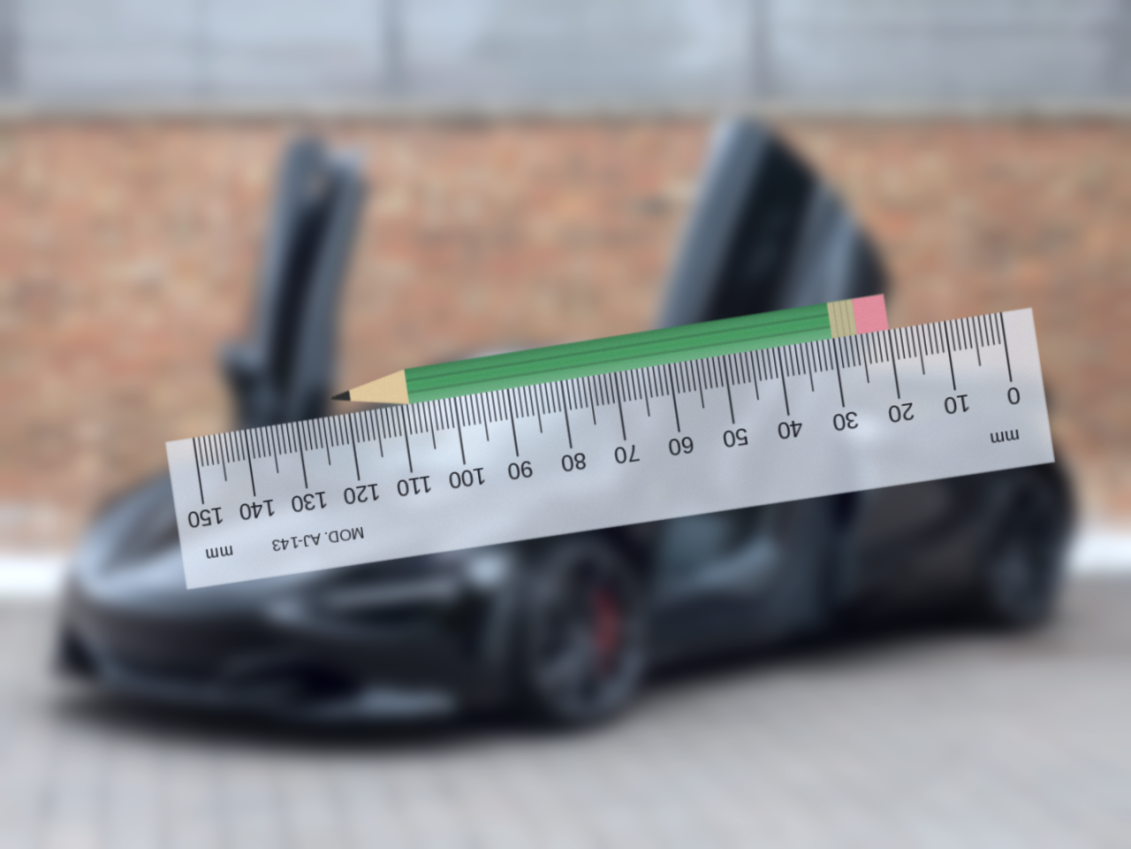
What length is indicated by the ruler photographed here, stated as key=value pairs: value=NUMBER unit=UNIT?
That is value=103 unit=mm
